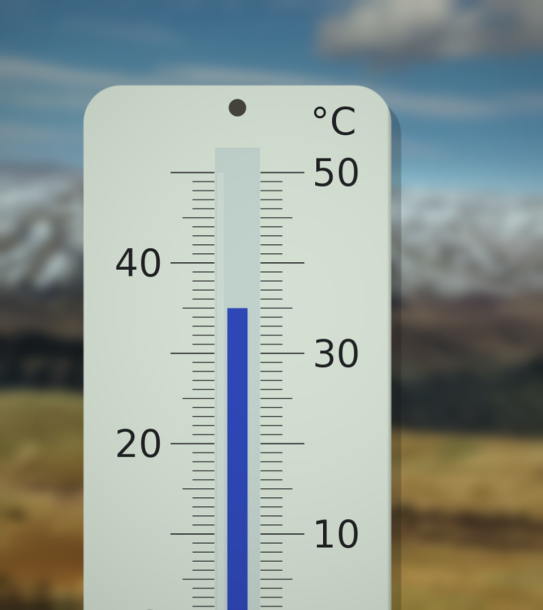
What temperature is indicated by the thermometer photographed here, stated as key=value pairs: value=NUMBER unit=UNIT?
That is value=35 unit=°C
